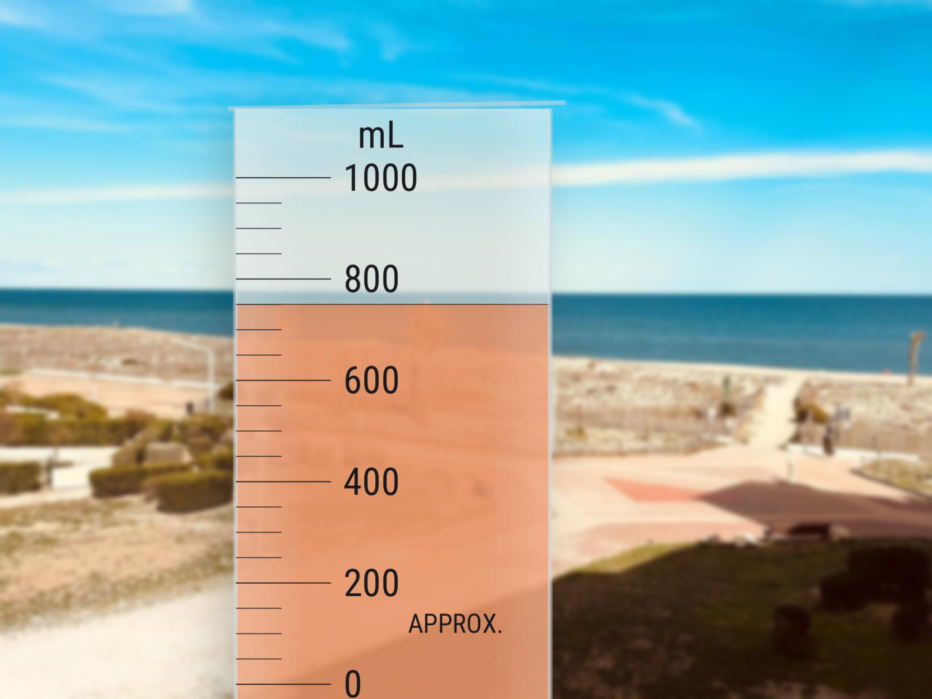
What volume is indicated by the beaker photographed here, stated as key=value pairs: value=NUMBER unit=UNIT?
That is value=750 unit=mL
